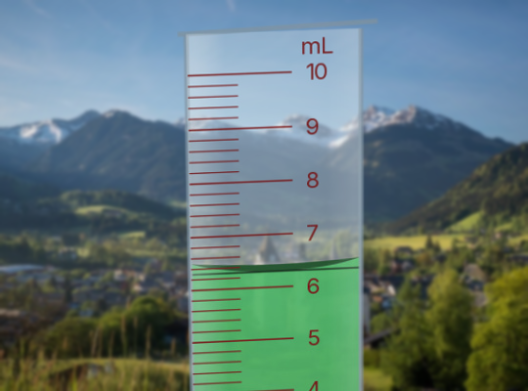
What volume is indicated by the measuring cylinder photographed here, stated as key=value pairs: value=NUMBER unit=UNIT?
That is value=6.3 unit=mL
